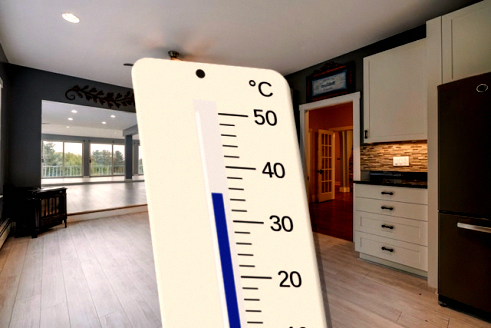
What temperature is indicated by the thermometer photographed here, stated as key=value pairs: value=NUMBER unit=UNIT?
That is value=35 unit=°C
